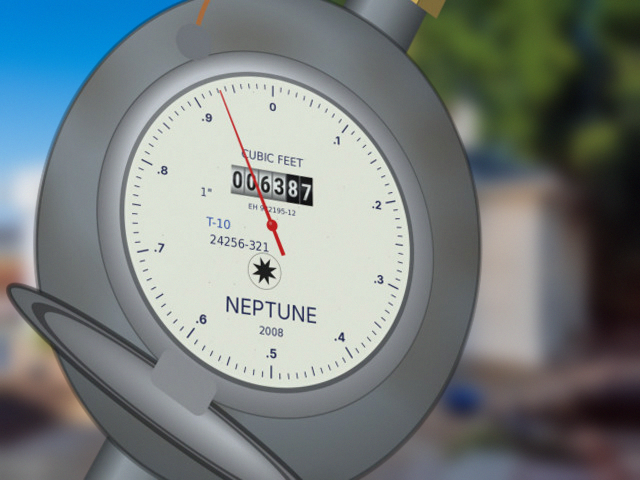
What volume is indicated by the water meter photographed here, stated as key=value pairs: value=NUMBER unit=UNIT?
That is value=6386.93 unit=ft³
